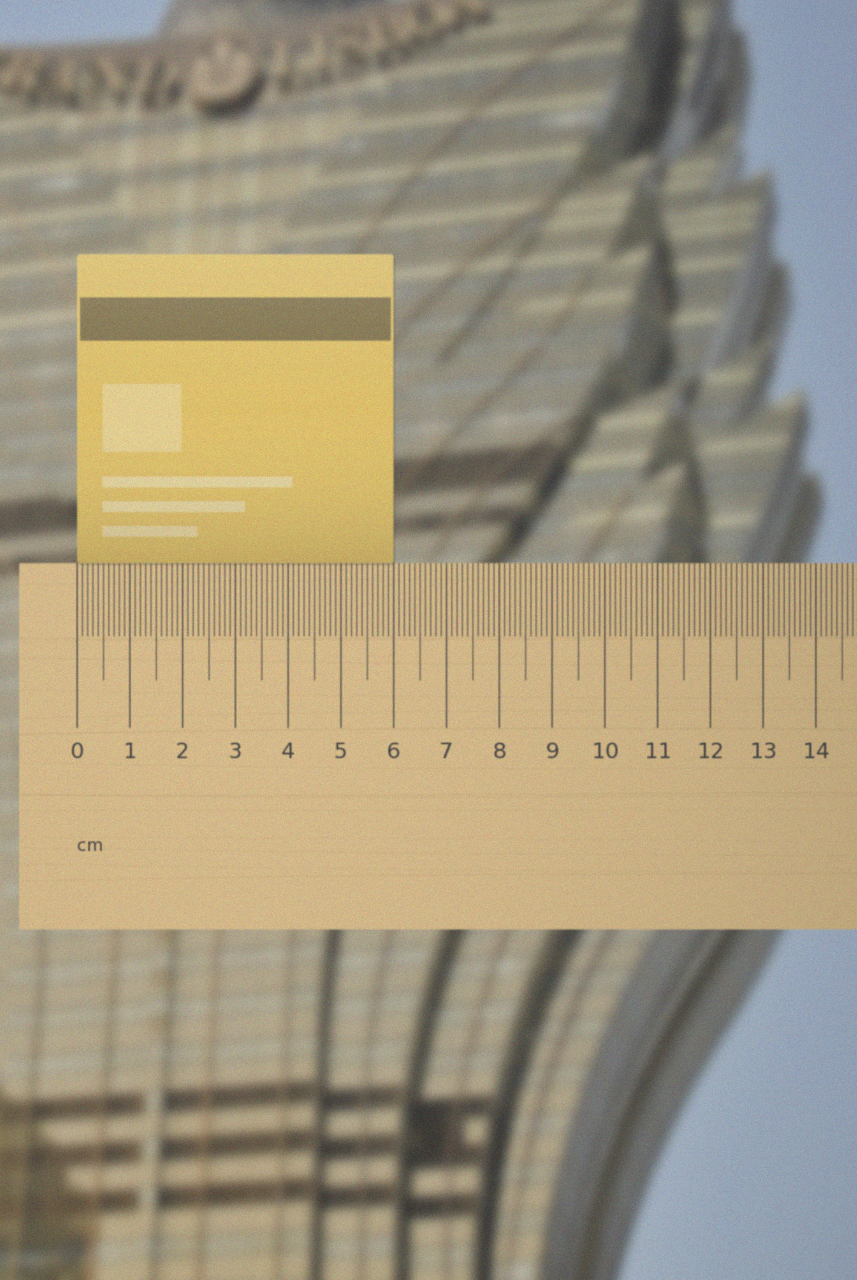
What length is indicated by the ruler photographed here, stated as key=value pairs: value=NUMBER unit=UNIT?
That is value=6 unit=cm
